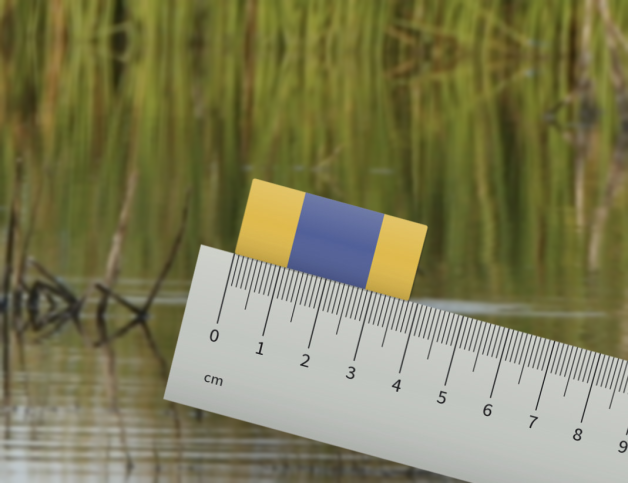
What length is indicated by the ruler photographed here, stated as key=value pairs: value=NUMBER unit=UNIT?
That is value=3.8 unit=cm
